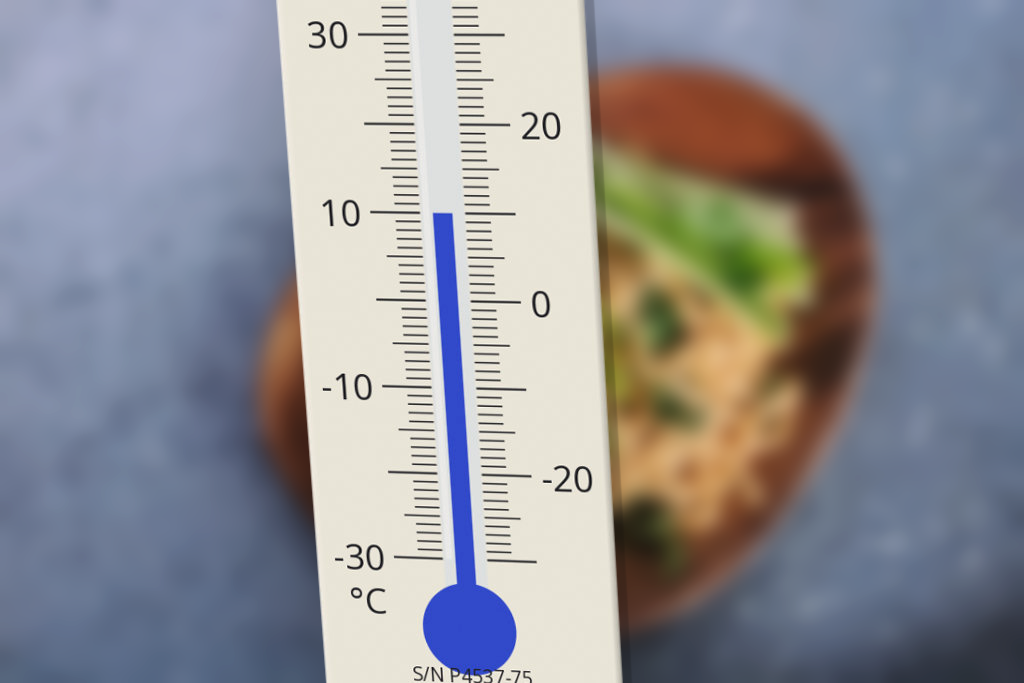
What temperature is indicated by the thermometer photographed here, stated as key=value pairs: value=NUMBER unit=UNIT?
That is value=10 unit=°C
